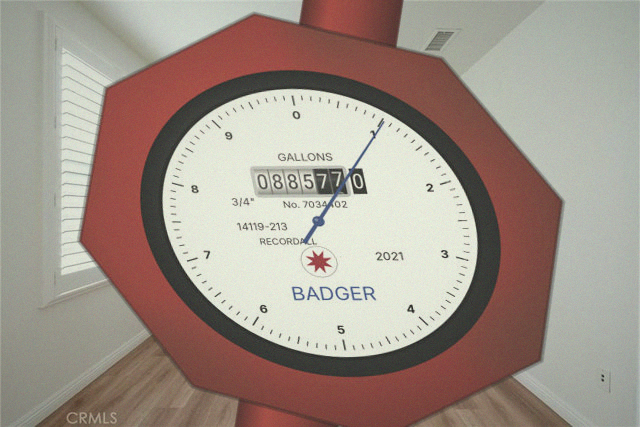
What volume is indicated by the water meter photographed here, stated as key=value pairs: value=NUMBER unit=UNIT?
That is value=885771.0 unit=gal
